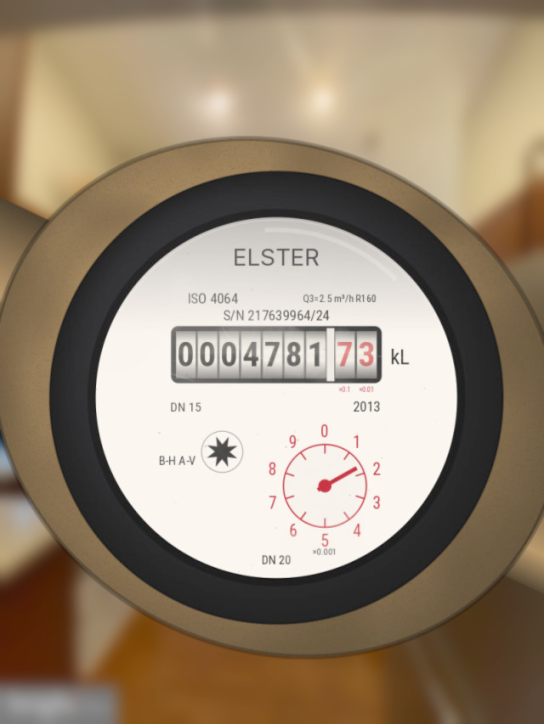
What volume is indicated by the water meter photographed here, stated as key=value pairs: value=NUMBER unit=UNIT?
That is value=4781.731 unit=kL
